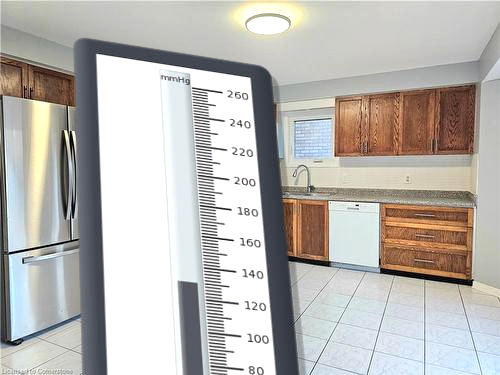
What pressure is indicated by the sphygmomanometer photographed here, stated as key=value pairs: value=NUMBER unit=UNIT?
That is value=130 unit=mmHg
